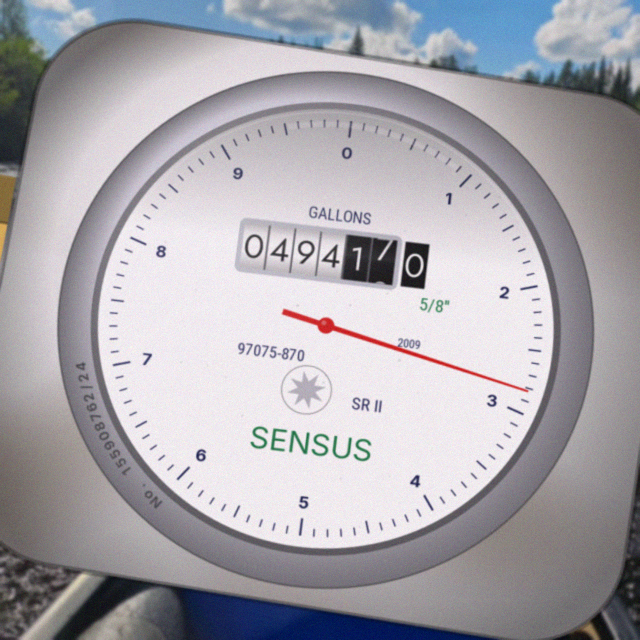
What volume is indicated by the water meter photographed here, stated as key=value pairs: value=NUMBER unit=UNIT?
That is value=494172.8 unit=gal
